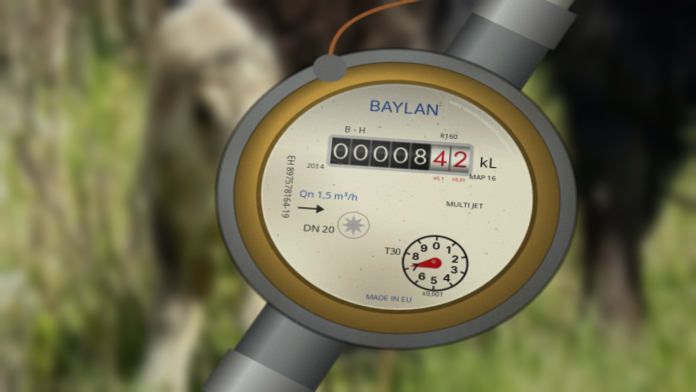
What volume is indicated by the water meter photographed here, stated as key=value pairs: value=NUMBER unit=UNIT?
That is value=8.427 unit=kL
